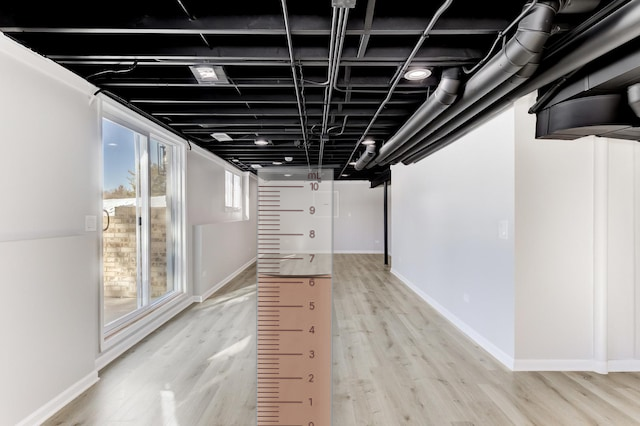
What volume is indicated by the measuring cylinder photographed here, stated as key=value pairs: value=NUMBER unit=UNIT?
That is value=6.2 unit=mL
